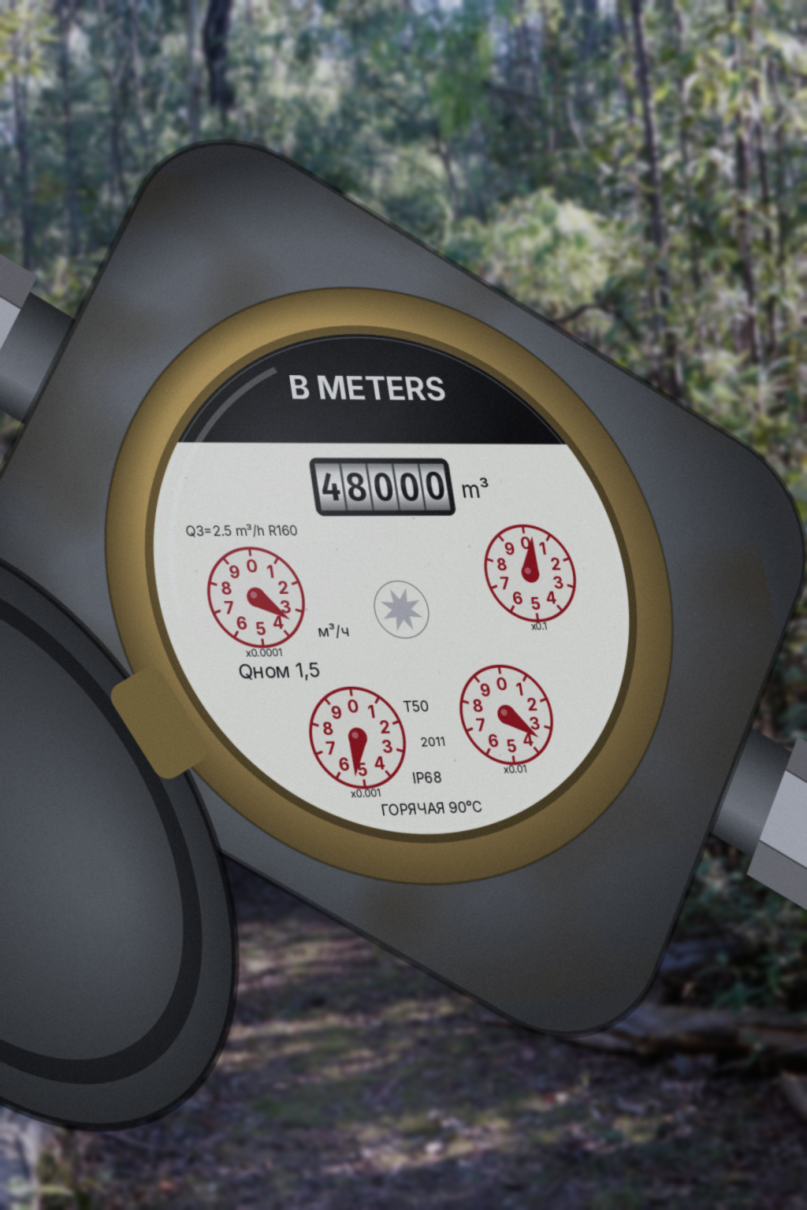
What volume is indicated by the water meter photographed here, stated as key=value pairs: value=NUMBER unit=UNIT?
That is value=48000.0353 unit=m³
